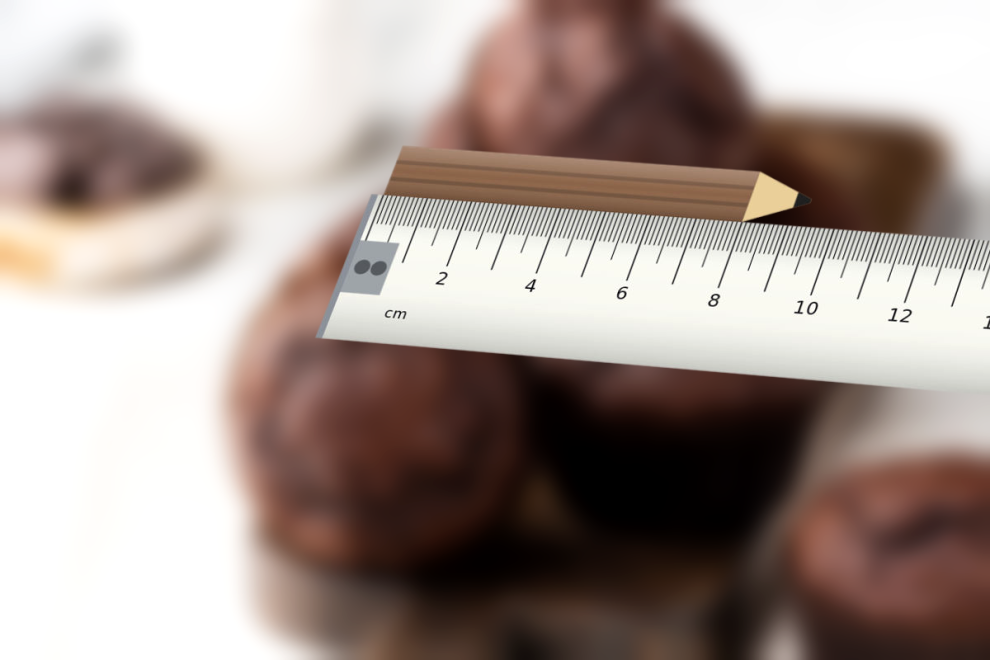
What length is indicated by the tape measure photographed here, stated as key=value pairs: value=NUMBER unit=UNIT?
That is value=9.3 unit=cm
